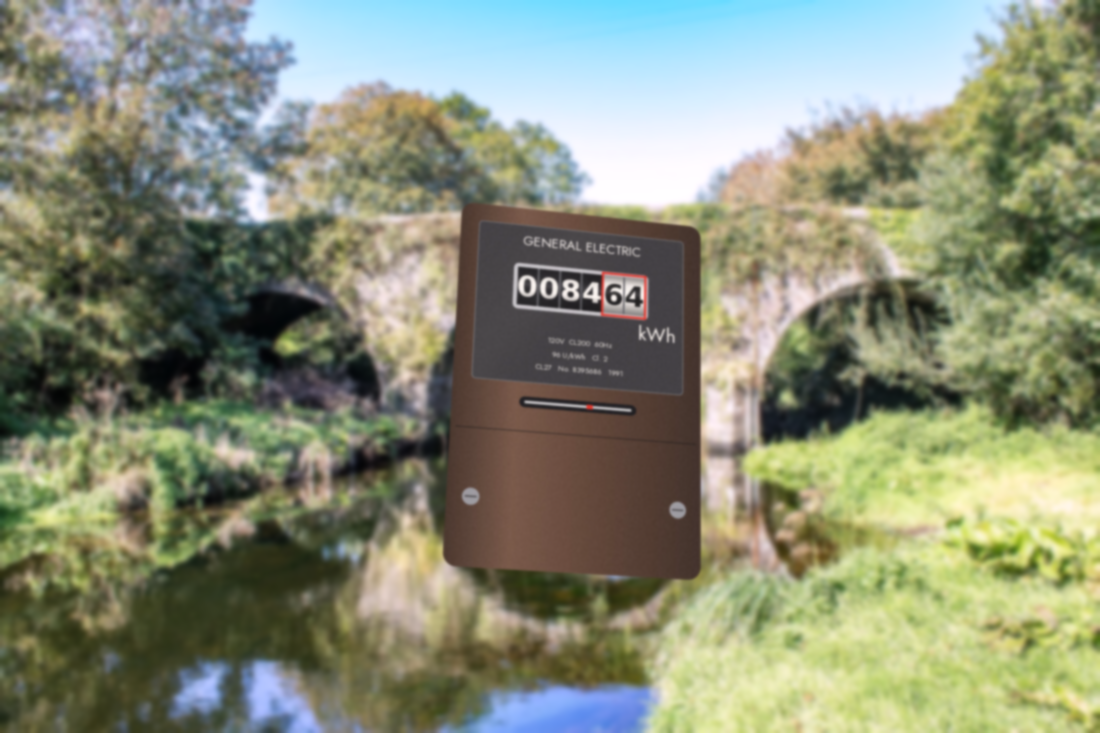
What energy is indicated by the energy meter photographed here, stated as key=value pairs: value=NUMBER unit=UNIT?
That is value=84.64 unit=kWh
